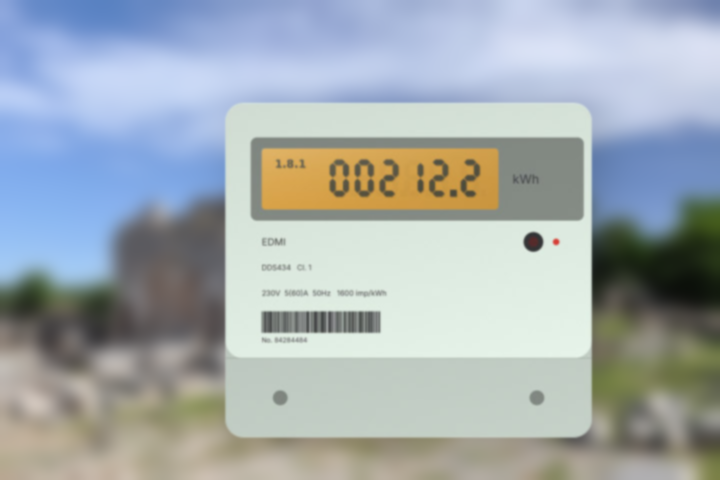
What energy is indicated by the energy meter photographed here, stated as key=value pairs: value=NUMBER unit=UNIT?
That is value=212.2 unit=kWh
